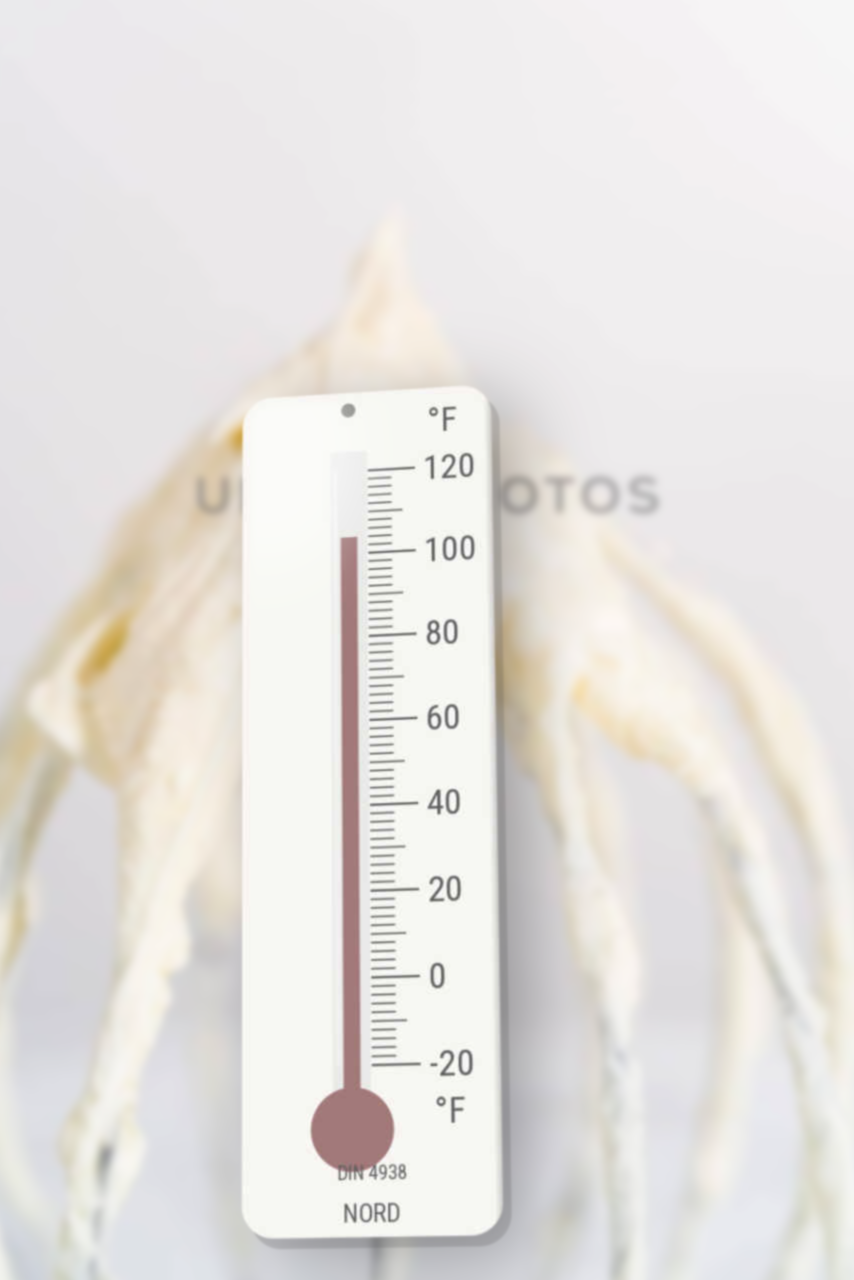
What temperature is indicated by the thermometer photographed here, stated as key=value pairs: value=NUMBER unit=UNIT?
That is value=104 unit=°F
